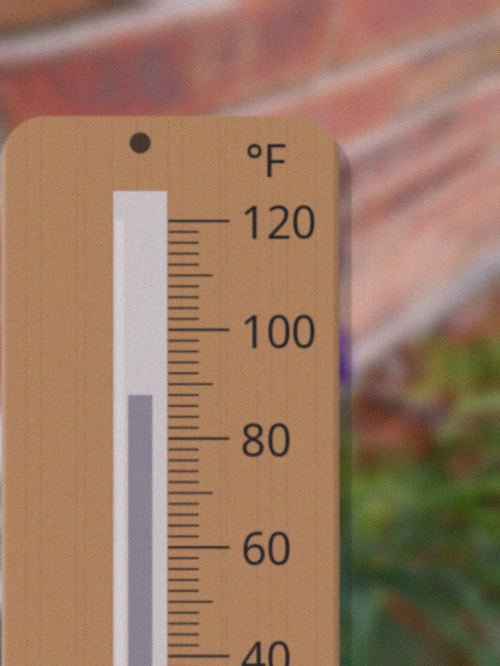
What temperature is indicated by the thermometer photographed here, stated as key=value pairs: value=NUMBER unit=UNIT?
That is value=88 unit=°F
